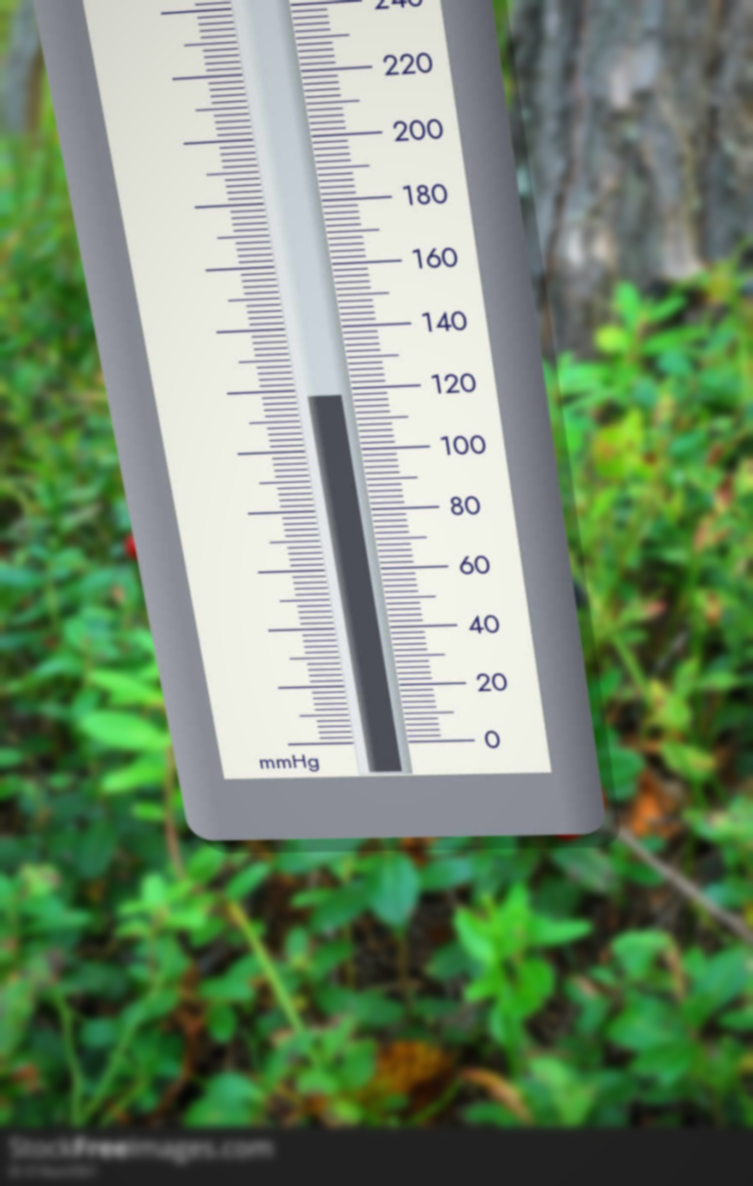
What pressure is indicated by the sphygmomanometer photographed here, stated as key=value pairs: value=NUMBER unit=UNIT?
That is value=118 unit=mmHg
